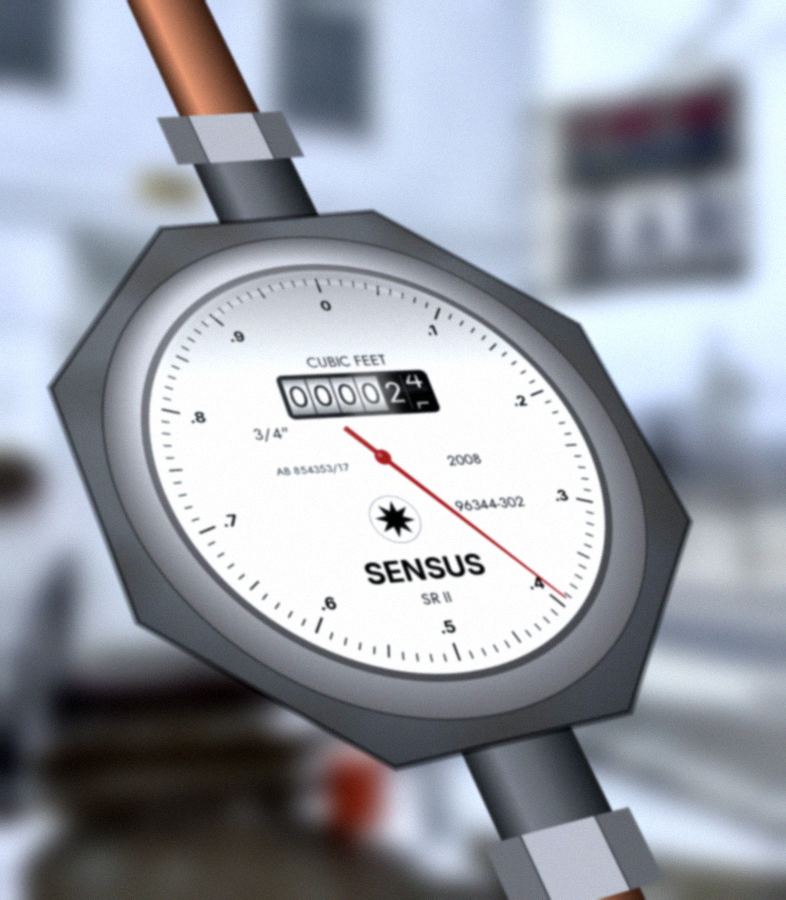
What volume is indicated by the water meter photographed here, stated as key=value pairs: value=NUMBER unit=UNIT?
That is value=24.39 unit=ft³
